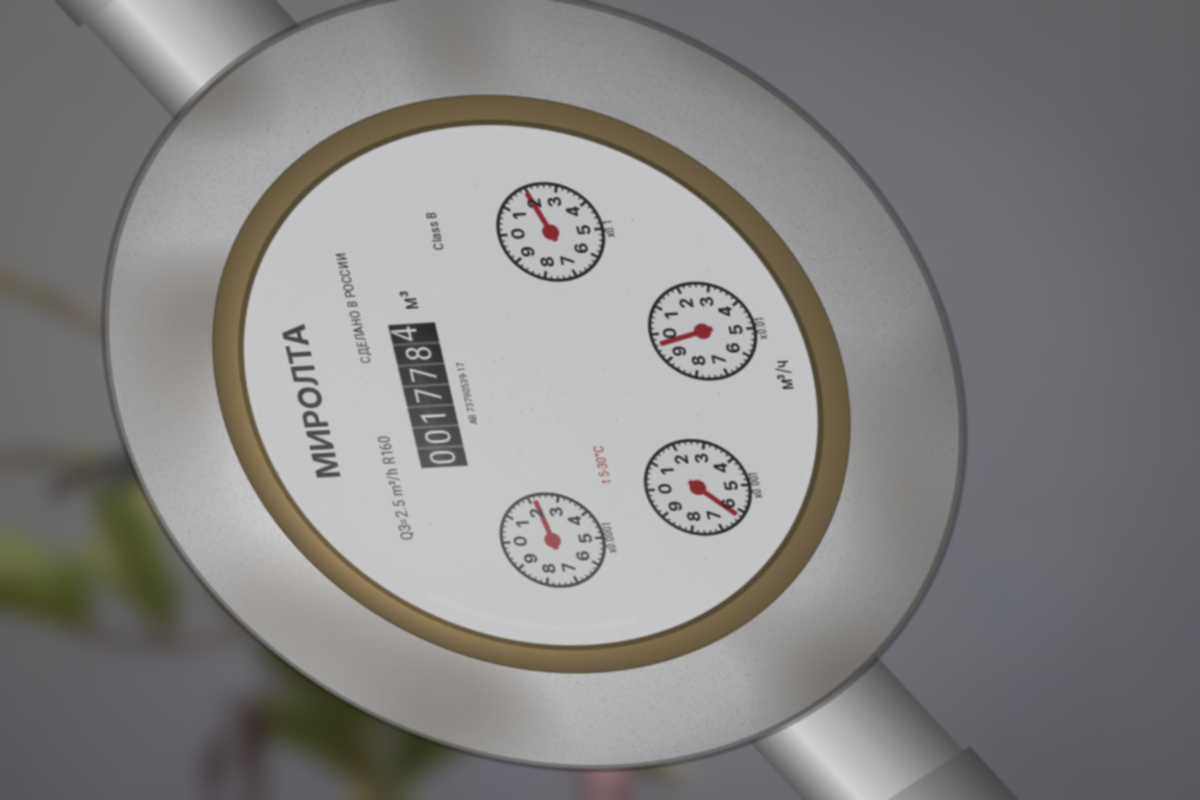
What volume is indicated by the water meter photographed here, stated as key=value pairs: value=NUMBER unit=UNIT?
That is value=17784.1962 unit=m³
